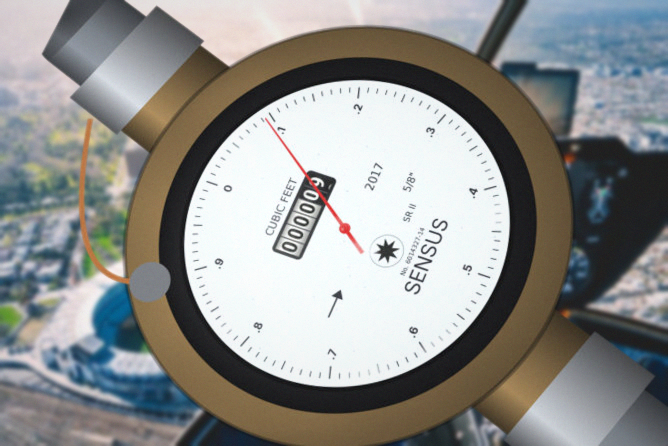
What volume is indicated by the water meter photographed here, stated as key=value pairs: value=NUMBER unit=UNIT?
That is value=9.09 unit=ft³
